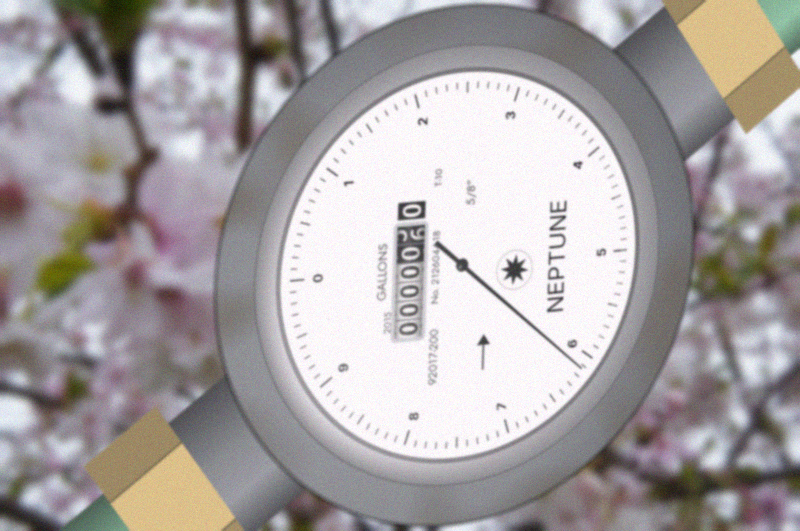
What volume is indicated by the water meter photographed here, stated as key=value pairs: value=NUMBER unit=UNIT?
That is value=56.1 unit=gal
